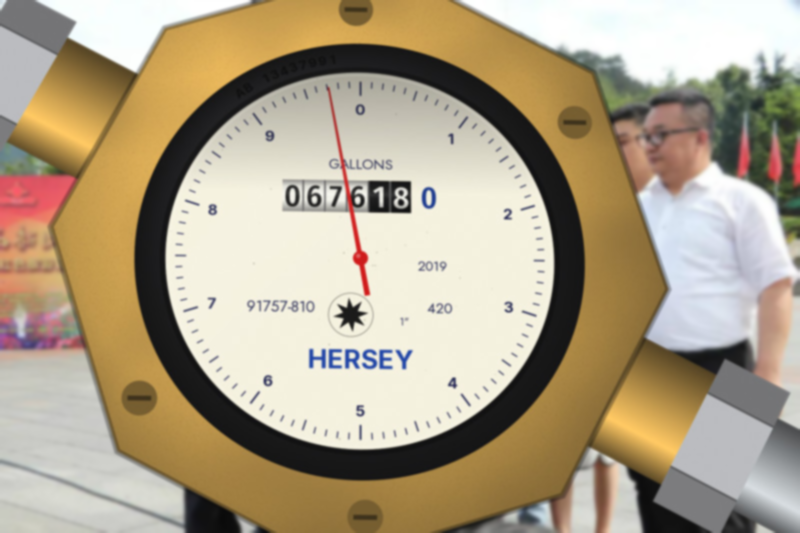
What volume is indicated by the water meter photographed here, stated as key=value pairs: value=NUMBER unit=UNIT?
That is value=676179.7 unit=gal
